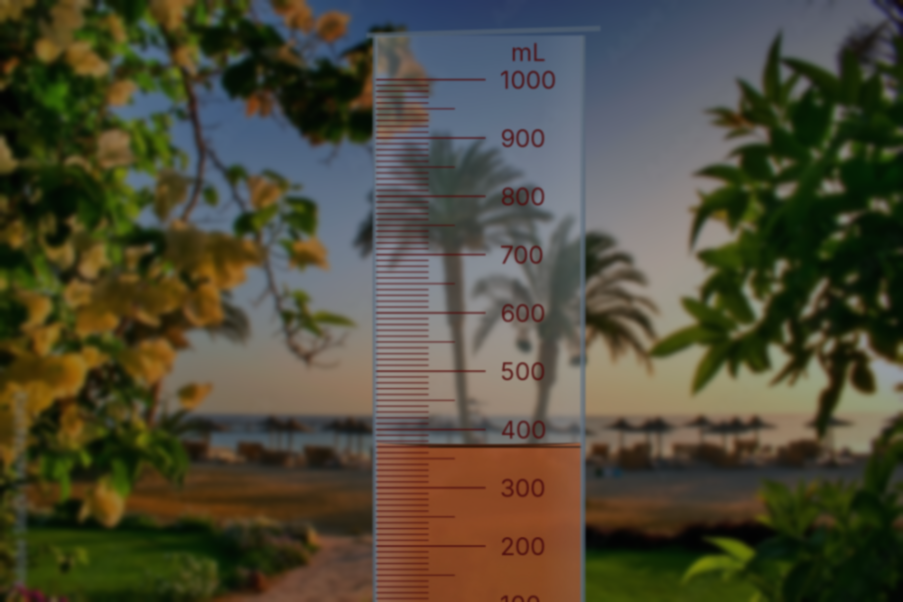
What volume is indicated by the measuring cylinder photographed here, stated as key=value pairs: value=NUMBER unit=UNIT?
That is value=370 unit=mL
